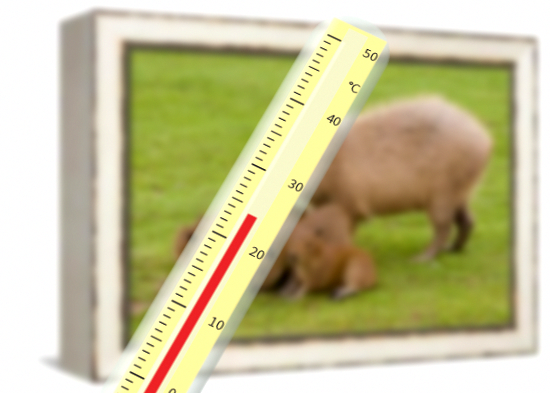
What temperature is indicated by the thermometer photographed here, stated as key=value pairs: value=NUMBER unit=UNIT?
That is value=24 unit=°C
